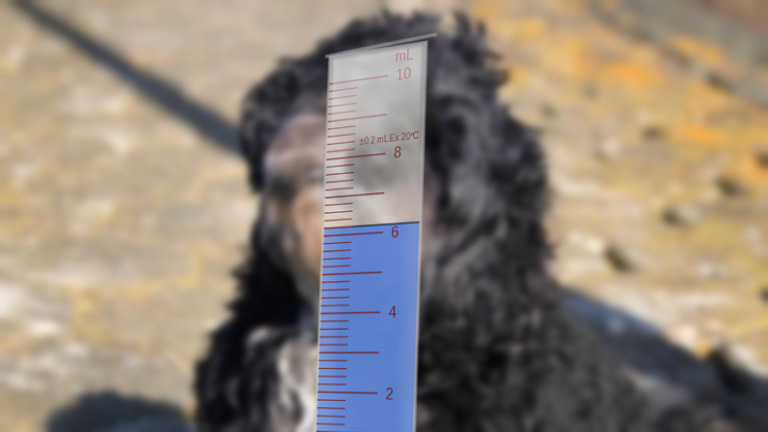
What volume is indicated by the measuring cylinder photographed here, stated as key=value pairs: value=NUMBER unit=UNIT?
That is value=6.2 unit=mL
